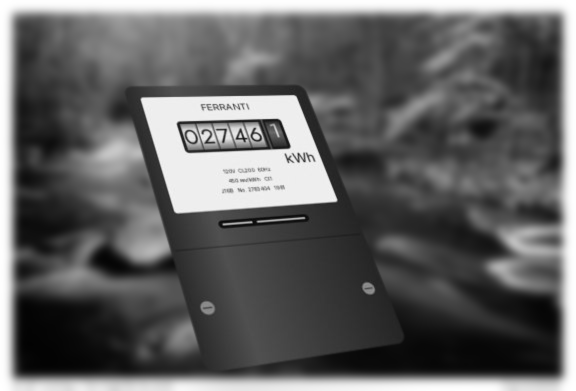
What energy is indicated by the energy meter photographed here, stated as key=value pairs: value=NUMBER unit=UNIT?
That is value=2746.1 unit=kWh
